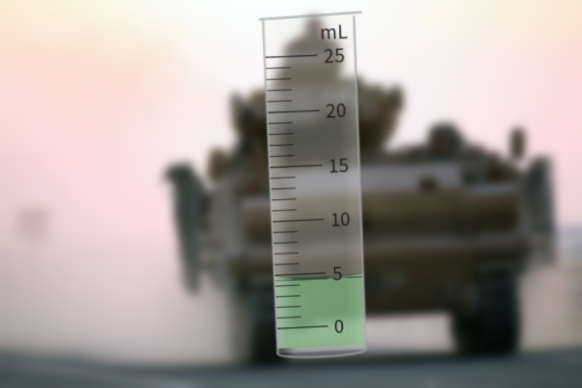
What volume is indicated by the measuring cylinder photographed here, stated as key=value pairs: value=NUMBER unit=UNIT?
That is value=4.5 unit=mL
